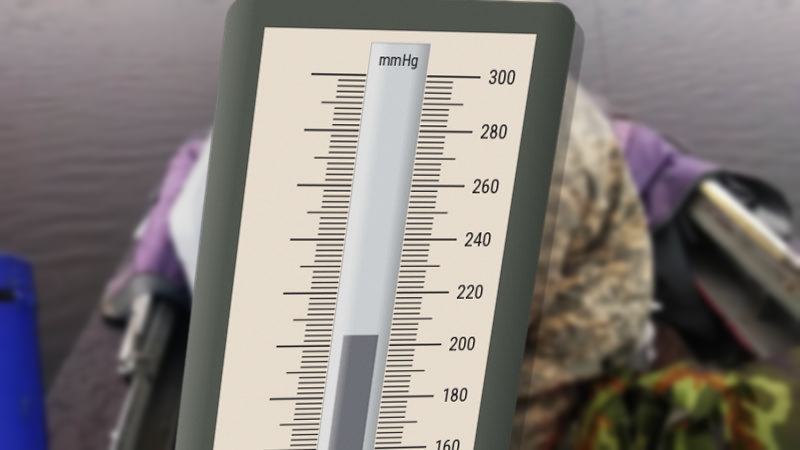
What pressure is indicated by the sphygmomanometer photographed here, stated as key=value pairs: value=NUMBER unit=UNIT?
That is value=204 unit=mmHg
